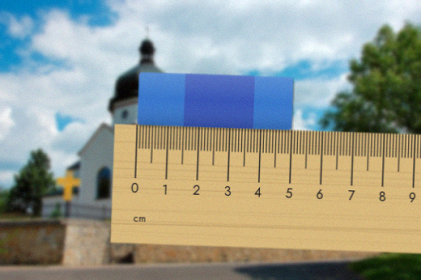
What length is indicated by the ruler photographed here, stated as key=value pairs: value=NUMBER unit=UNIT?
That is value=5 unit=cm
